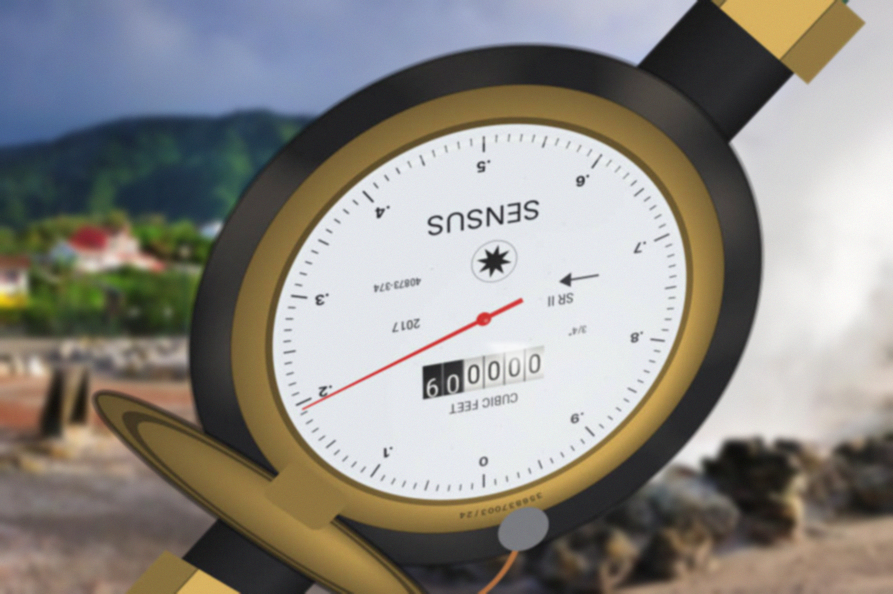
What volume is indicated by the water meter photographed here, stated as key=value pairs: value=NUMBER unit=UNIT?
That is value=9.19 unit=ft³
